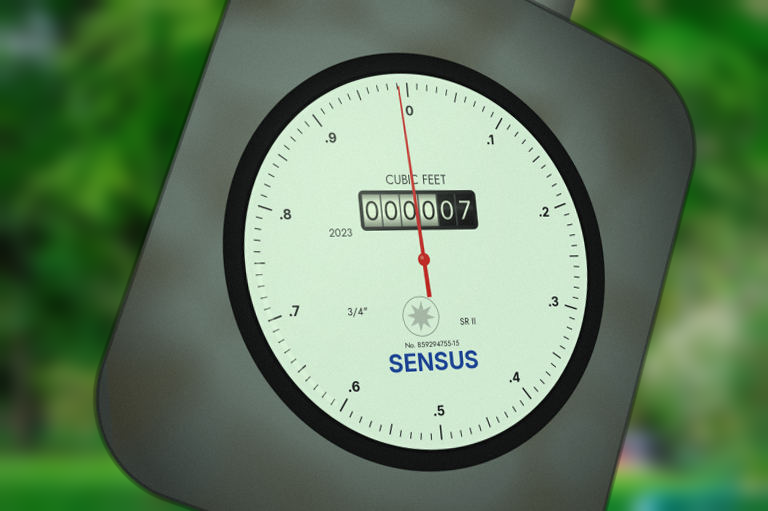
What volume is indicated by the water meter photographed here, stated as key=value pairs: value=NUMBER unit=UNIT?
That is value=6.99 unit=ft³
